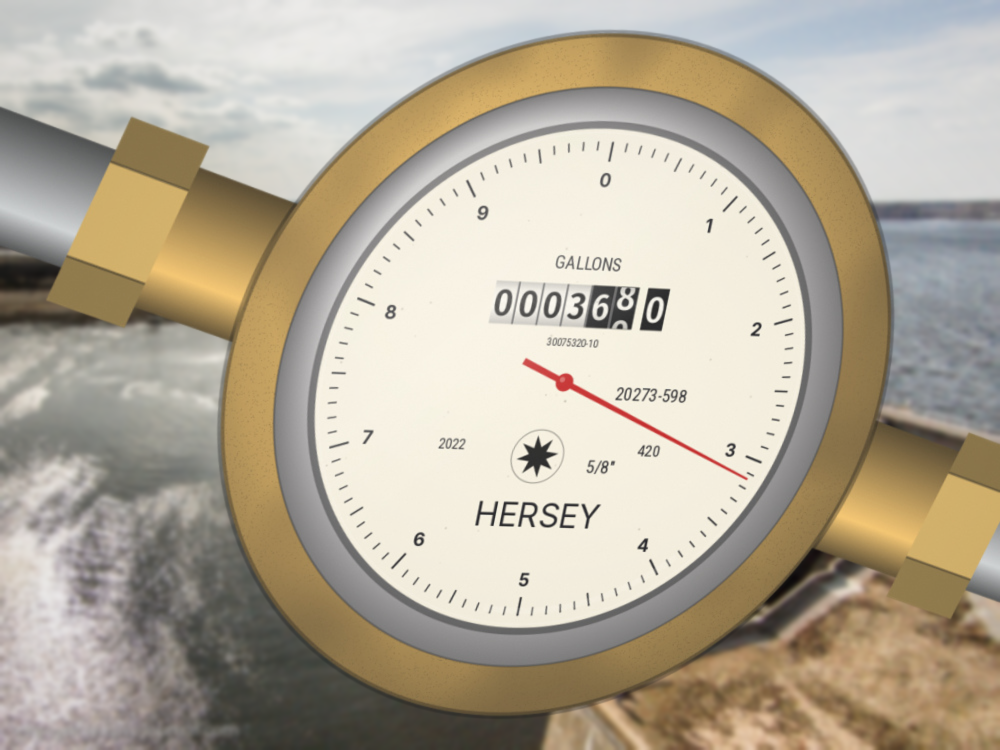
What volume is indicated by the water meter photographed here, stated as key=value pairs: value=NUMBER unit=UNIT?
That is value=3683.1 unit=gal
